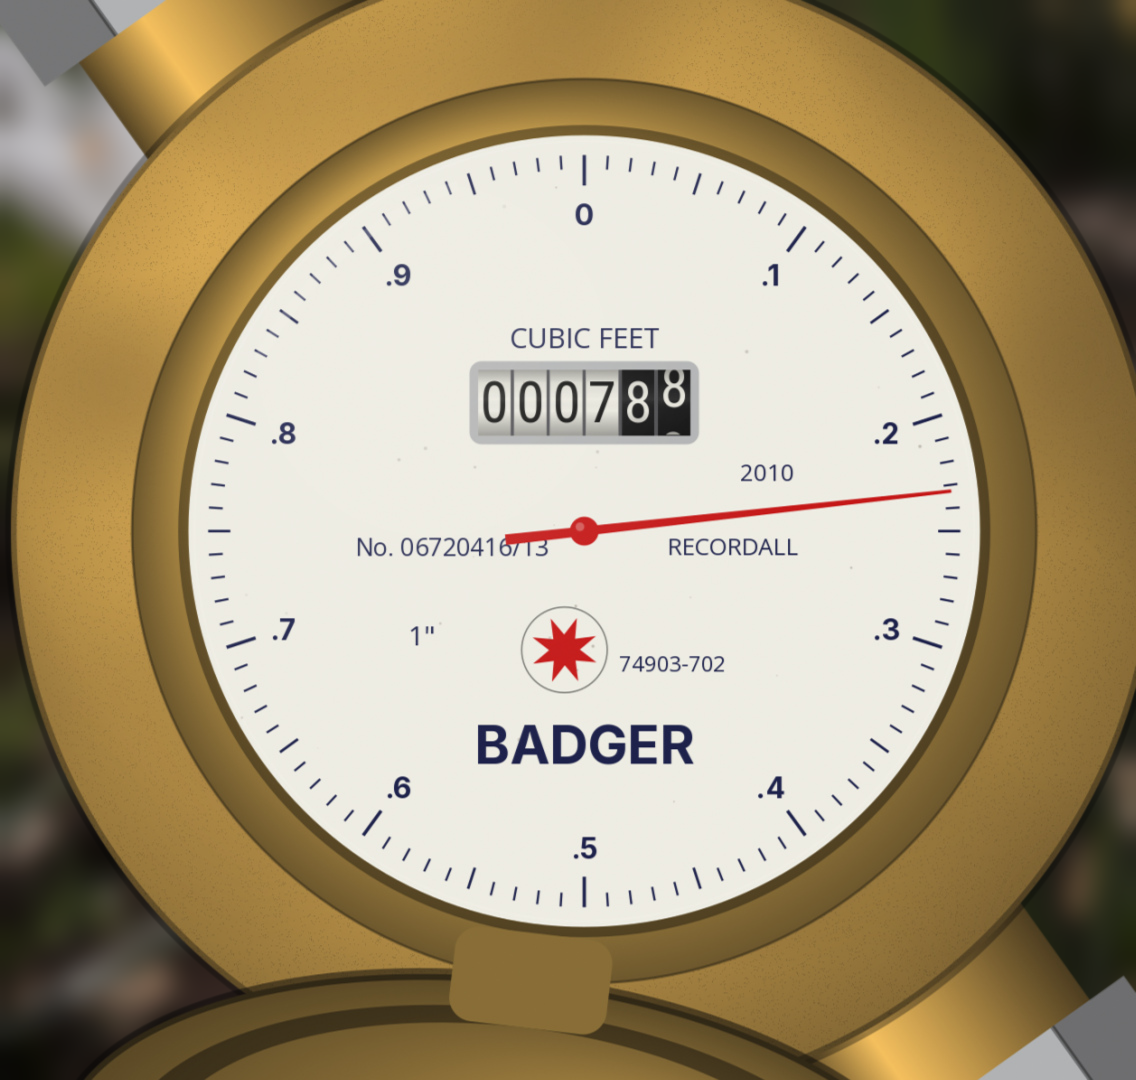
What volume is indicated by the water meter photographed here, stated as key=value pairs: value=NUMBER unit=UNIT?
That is value=788.23 unit=ft³
